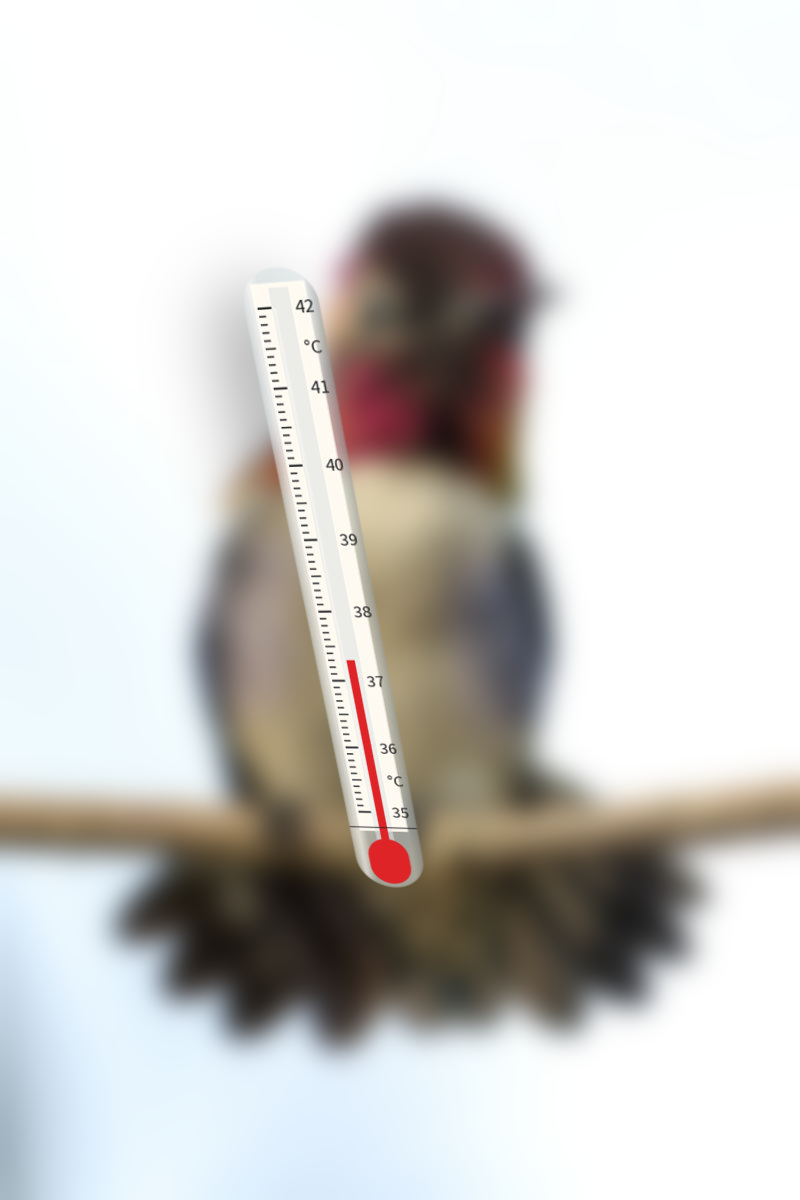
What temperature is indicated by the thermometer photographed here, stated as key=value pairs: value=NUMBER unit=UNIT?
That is value=37.3 unit=°C
